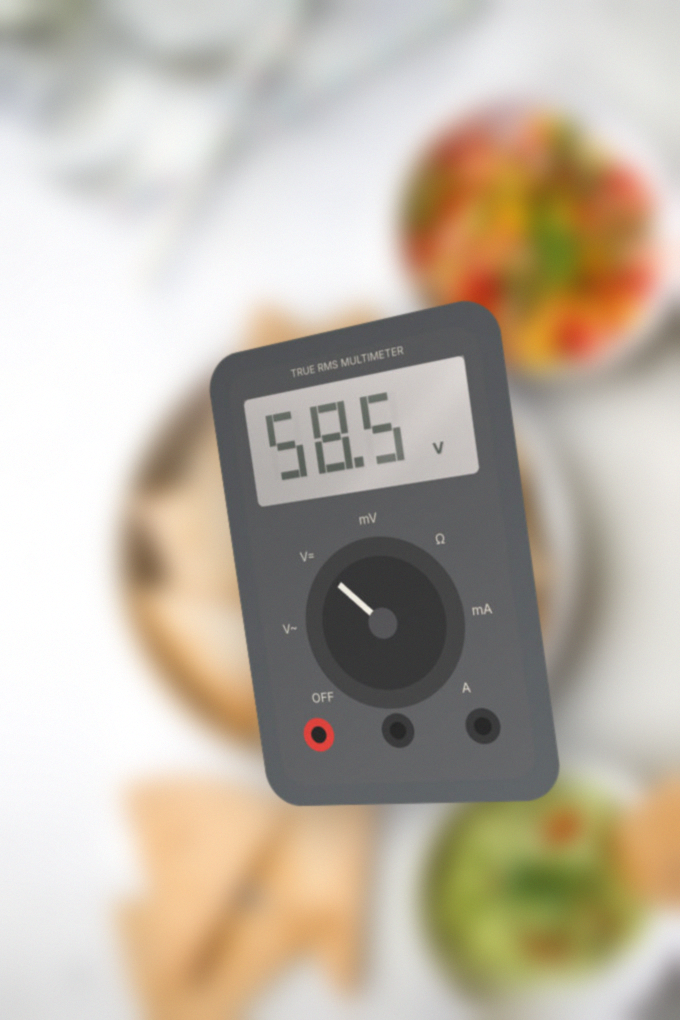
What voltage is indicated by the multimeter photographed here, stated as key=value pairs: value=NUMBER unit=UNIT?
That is value=58.5 unit=V
